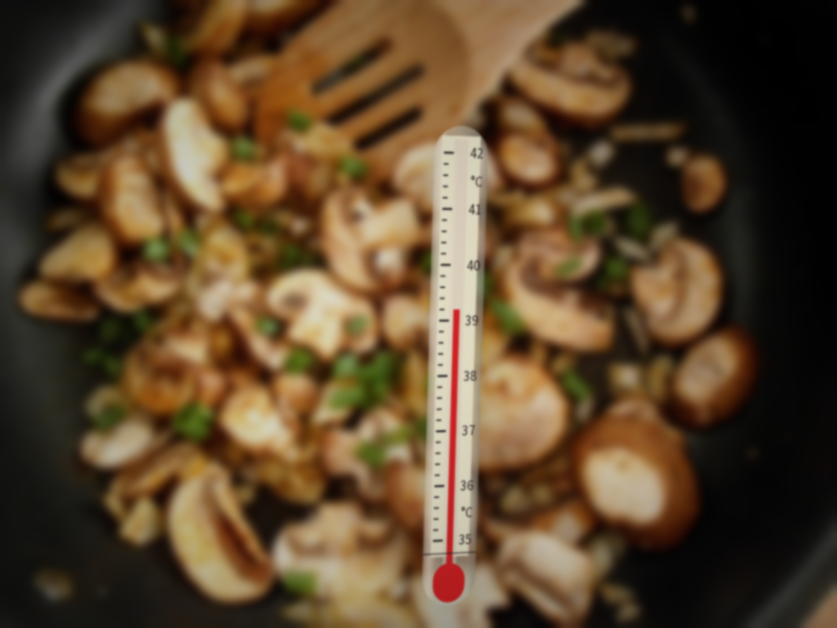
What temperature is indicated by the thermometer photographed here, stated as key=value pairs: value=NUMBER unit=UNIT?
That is value=39.2 unit=°C
